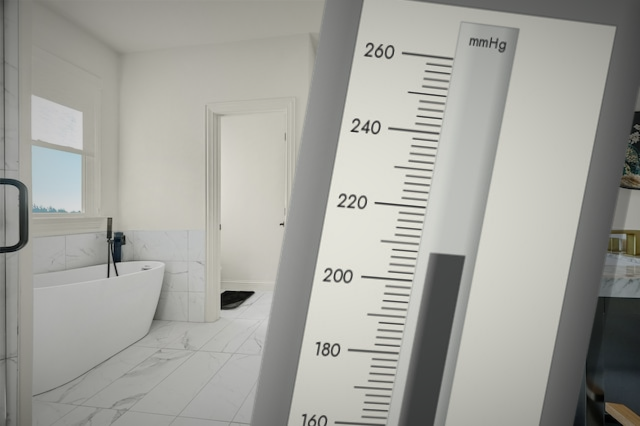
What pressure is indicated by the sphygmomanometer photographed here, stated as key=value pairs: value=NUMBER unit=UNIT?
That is value=208 unit=mmHg
